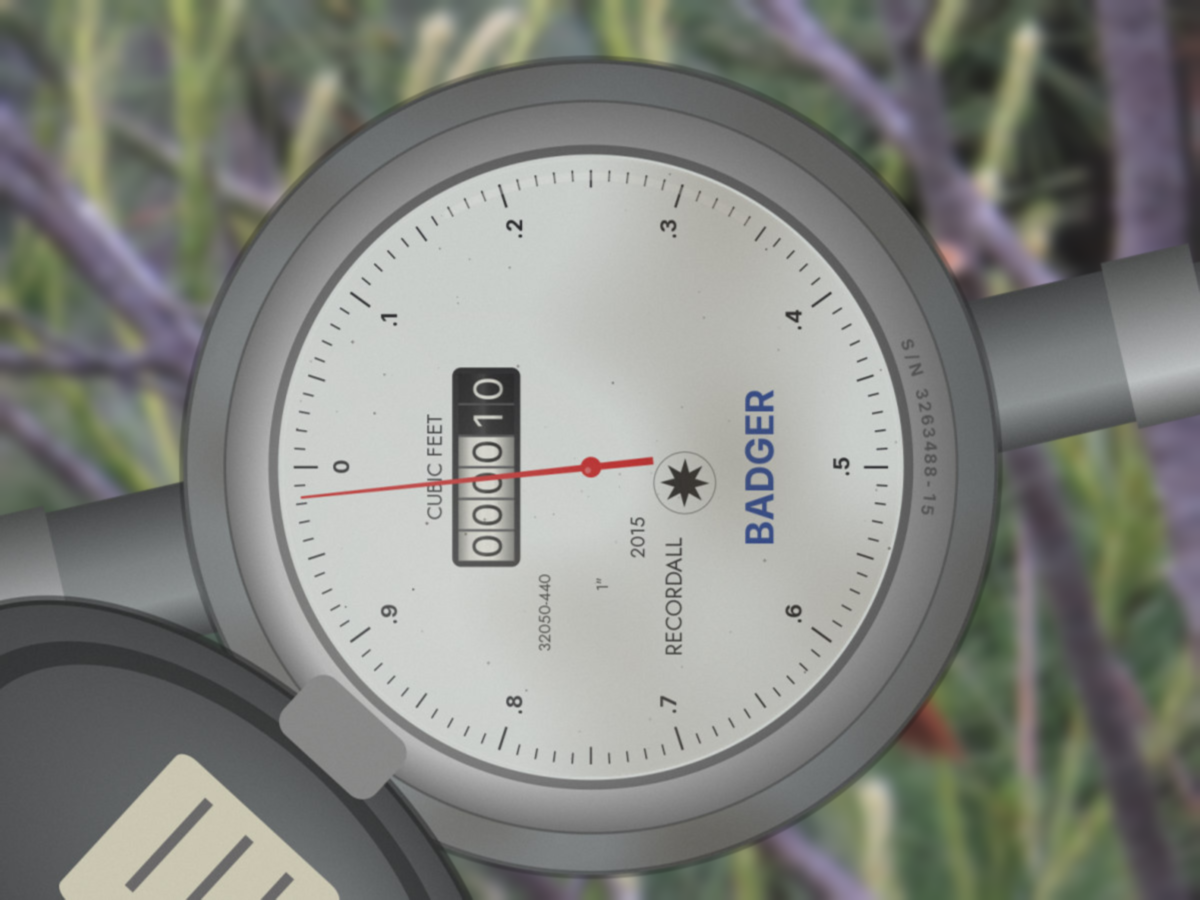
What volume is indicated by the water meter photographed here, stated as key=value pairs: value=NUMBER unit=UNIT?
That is value=9.98 unit=ft³
